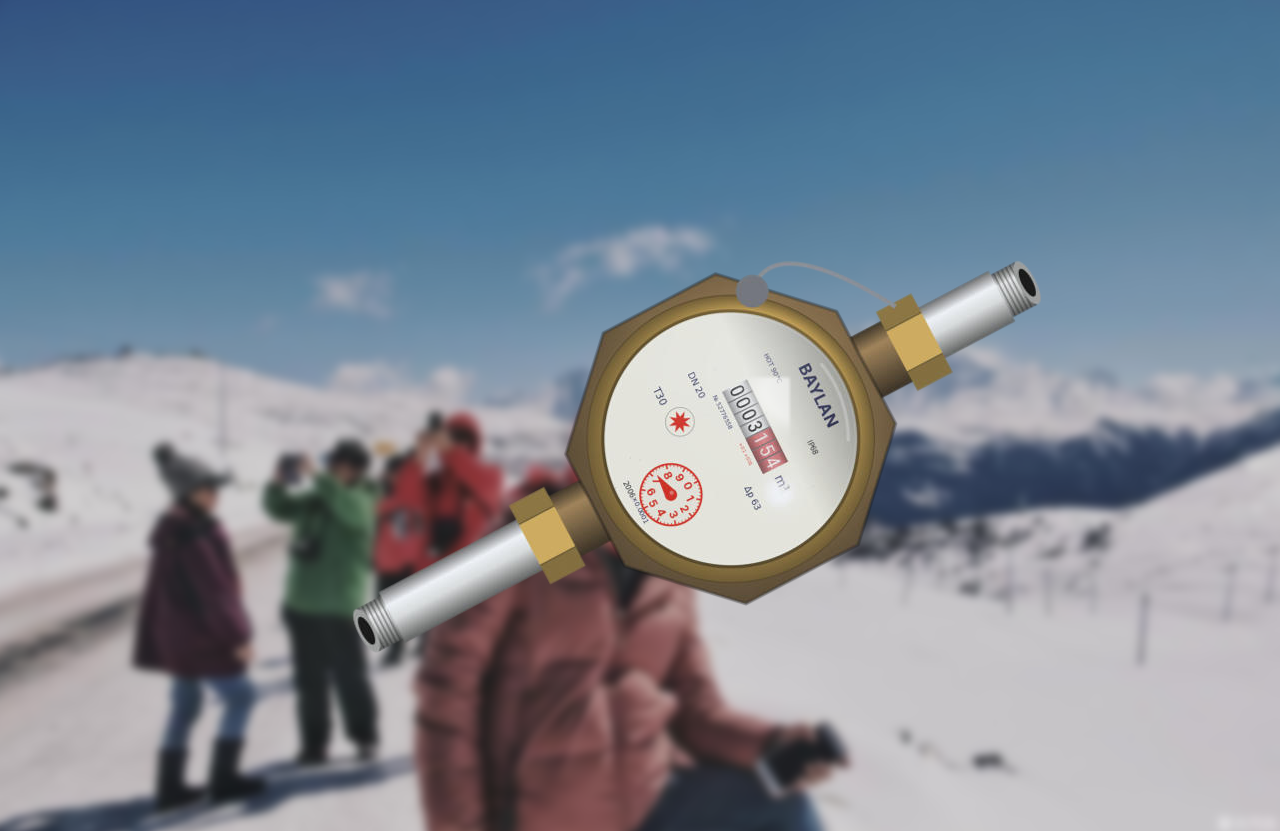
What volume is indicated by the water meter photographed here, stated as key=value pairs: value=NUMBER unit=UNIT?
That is value=3.1547 unit=m³
